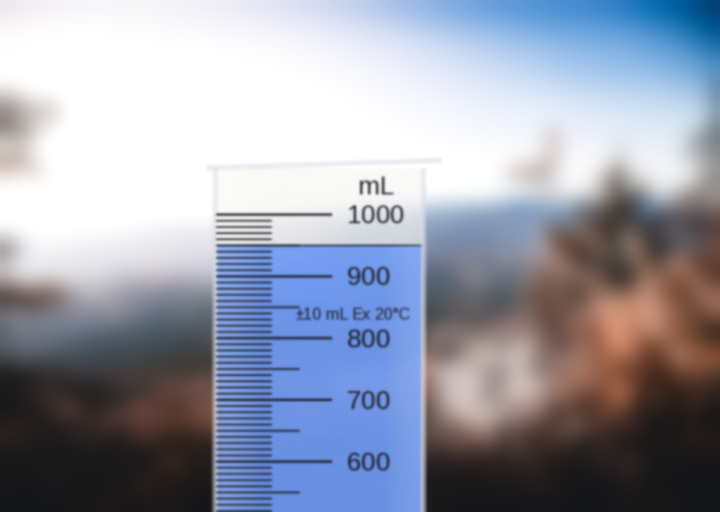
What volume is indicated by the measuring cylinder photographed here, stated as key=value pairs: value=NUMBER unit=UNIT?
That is value=950 unit=mL
